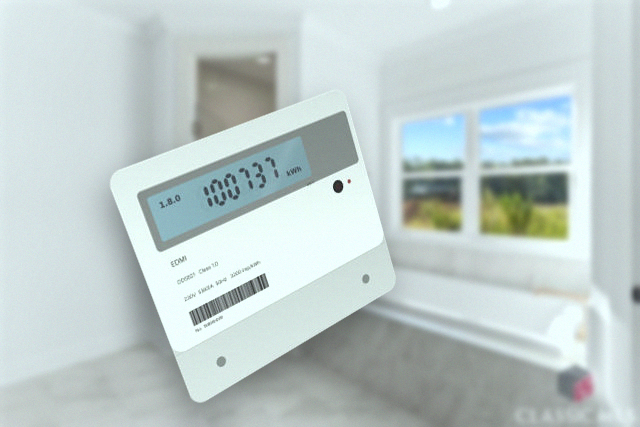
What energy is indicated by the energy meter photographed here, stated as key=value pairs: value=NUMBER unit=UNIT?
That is value=100737 unit=kWh
